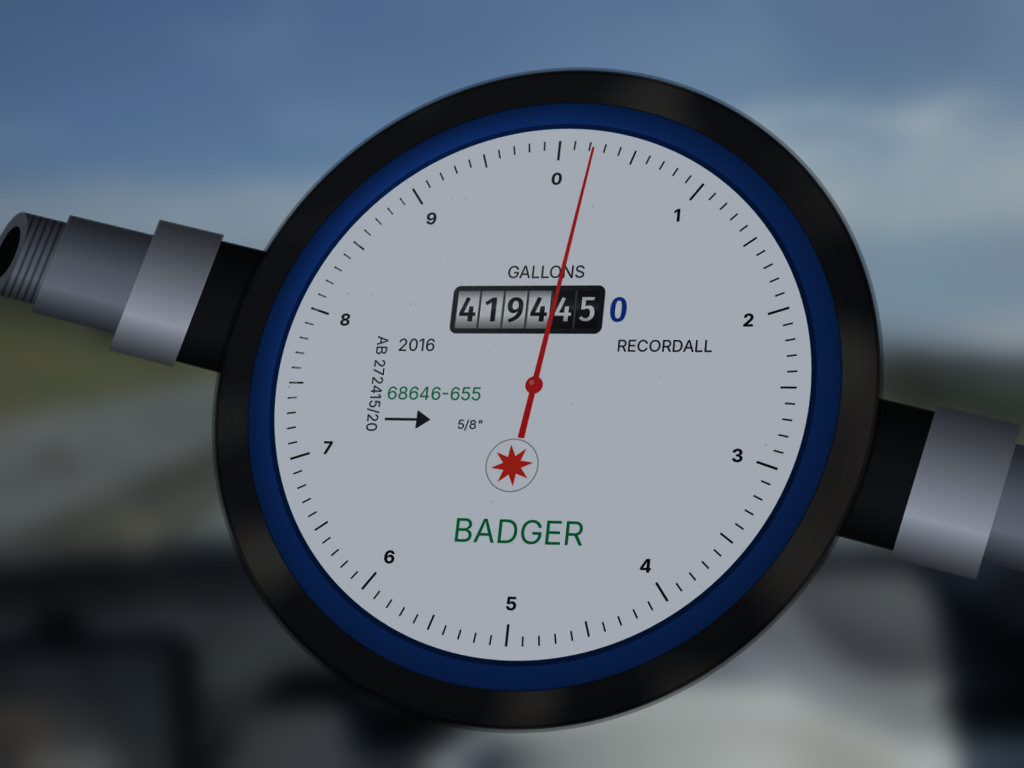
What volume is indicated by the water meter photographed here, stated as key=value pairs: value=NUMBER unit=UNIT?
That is value=4194450.2 unit=gal
